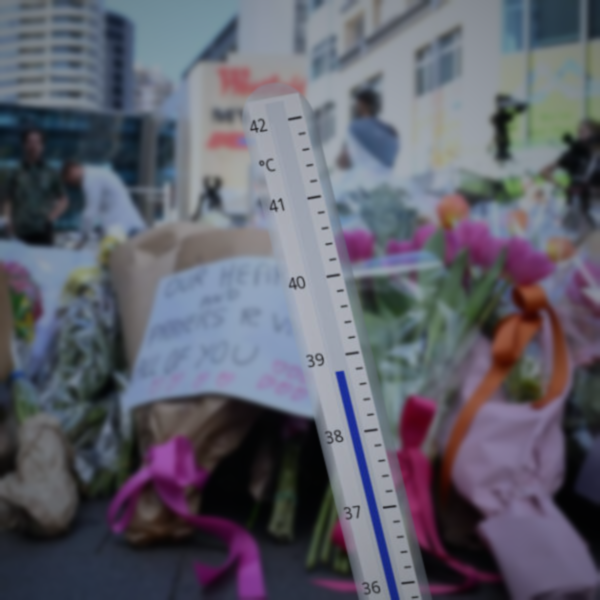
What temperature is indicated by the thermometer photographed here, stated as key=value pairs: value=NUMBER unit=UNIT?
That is value=38.8 unit=°C
